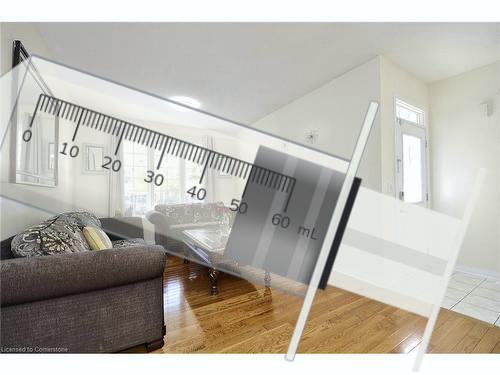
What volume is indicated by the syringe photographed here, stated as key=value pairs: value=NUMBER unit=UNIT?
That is value=50 unit=mL
